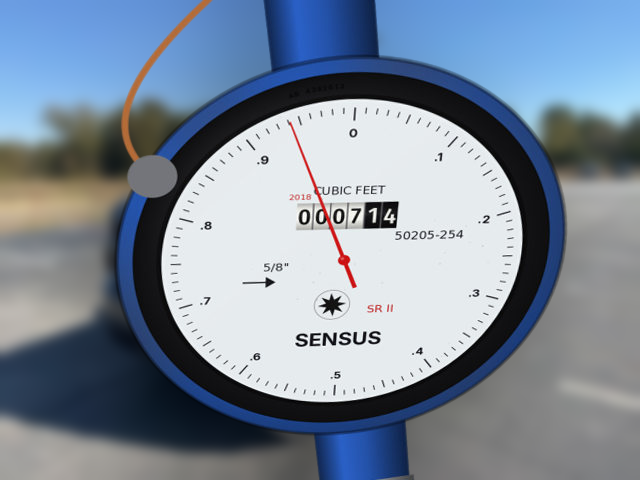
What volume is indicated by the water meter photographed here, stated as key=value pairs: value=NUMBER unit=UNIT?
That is value=713.94 unit=ft³
